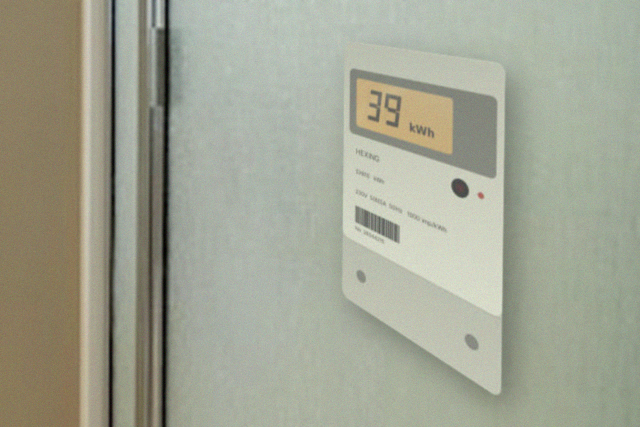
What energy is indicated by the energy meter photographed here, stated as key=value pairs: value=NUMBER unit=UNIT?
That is value=39 unit=kWh
